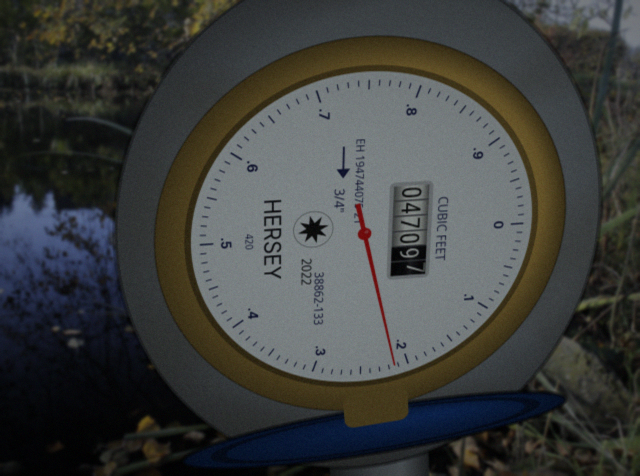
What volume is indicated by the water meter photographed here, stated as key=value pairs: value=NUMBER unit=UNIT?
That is value=47097.21 unit=ft³
